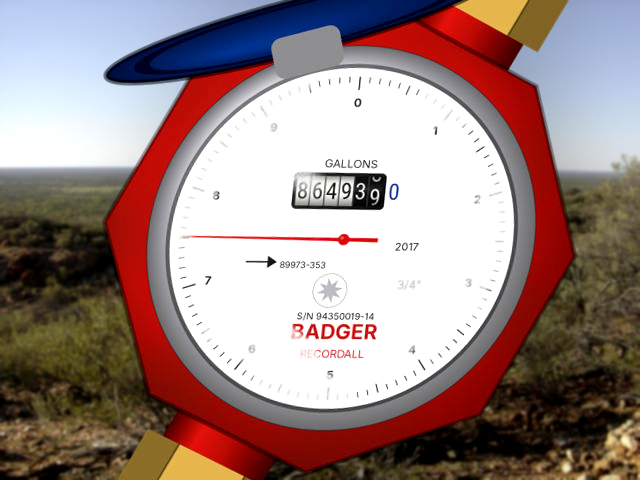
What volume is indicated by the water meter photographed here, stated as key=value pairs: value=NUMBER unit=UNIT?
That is value=8649387.5 unit=gal
